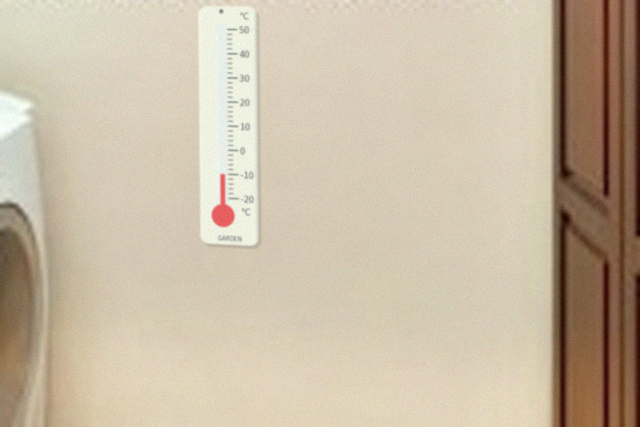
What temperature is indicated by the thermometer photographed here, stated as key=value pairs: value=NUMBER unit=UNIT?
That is value=-10 unit=°C
